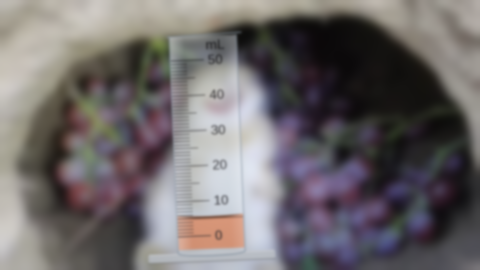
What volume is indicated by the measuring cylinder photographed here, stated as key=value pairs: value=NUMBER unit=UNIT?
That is value=5 unit=mL
